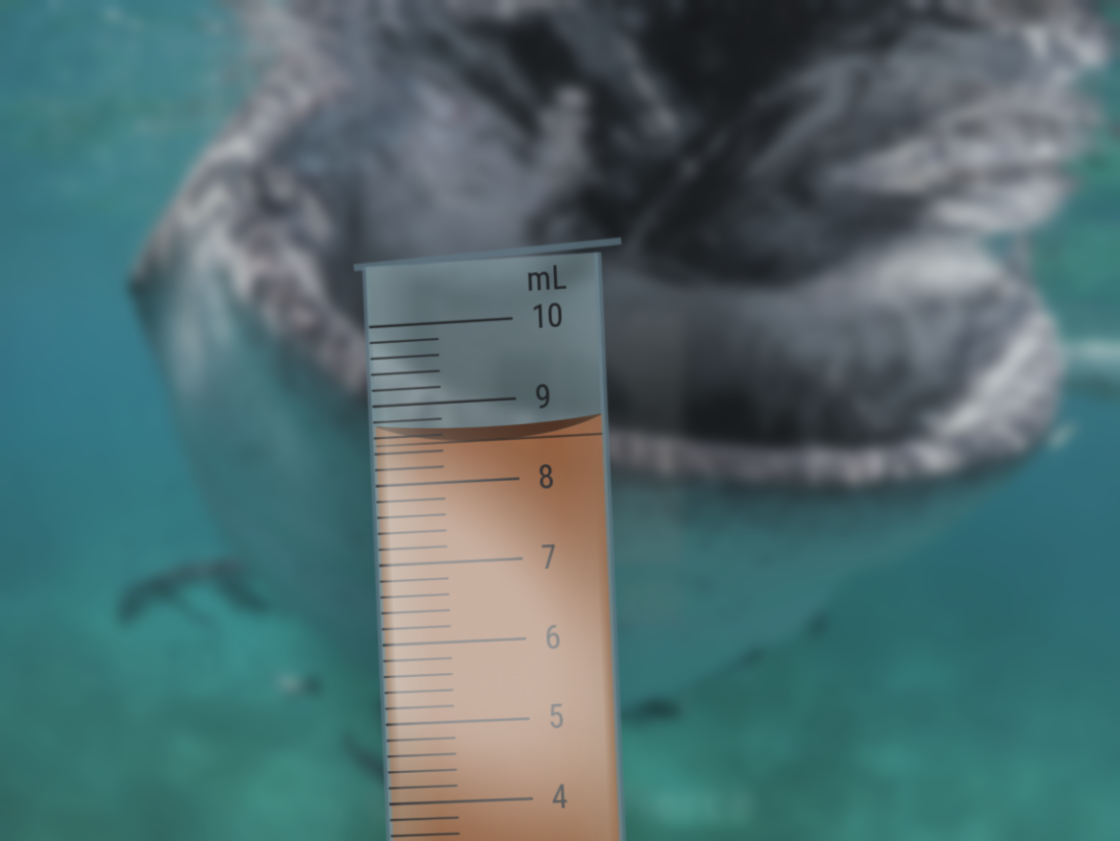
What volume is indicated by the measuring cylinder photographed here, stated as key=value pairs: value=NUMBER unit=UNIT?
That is value=8.5 unit=mL
